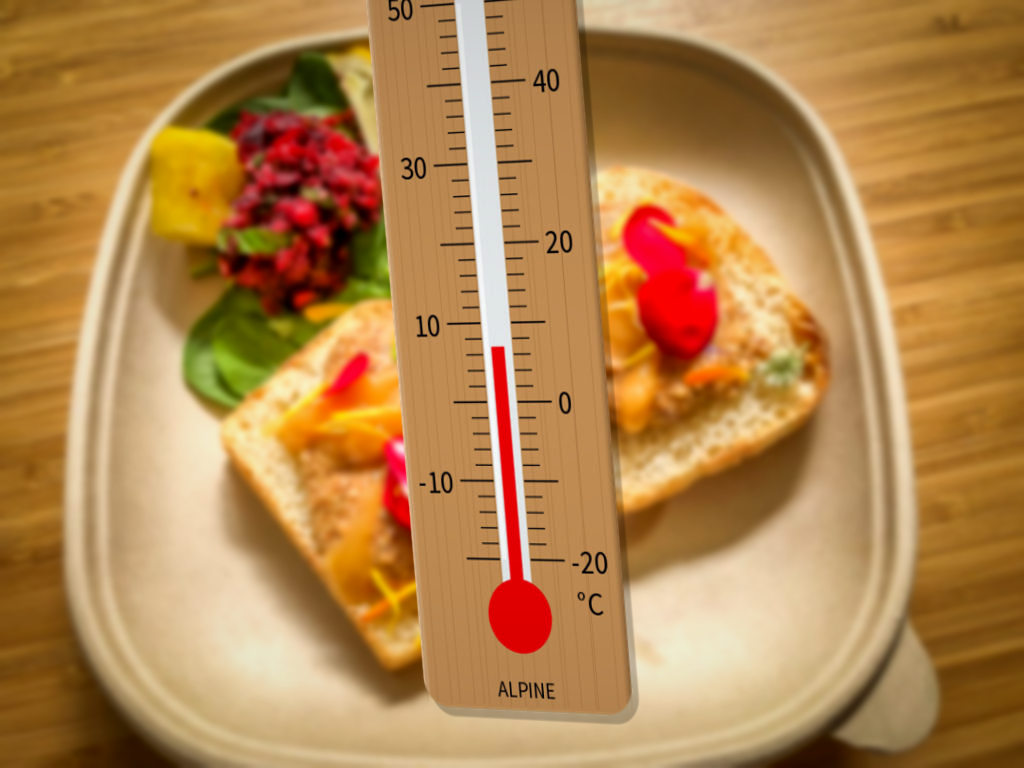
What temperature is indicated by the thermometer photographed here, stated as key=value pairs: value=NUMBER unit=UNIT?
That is value=7 unit=°C
